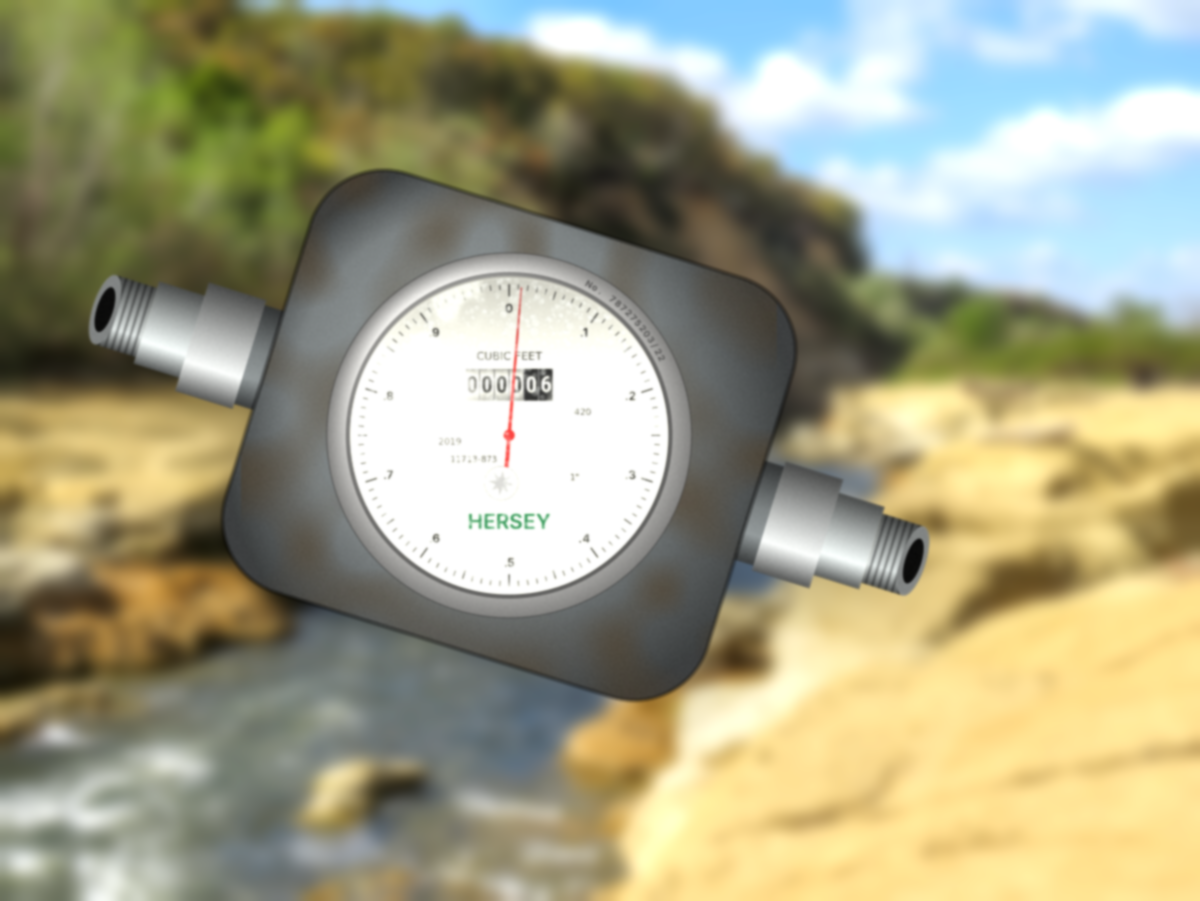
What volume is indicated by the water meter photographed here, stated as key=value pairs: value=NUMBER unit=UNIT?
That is value=6.01 unit=ft³
